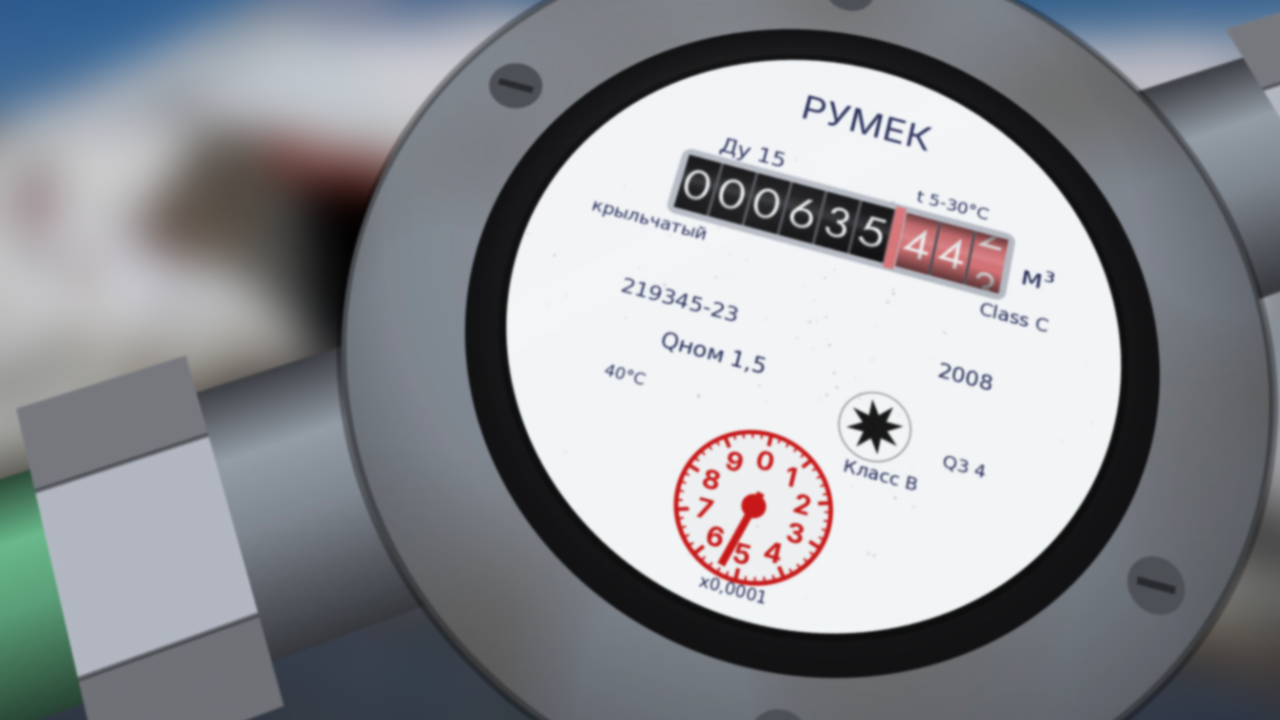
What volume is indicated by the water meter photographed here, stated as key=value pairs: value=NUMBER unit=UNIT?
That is value=635.4425 unit=m³
